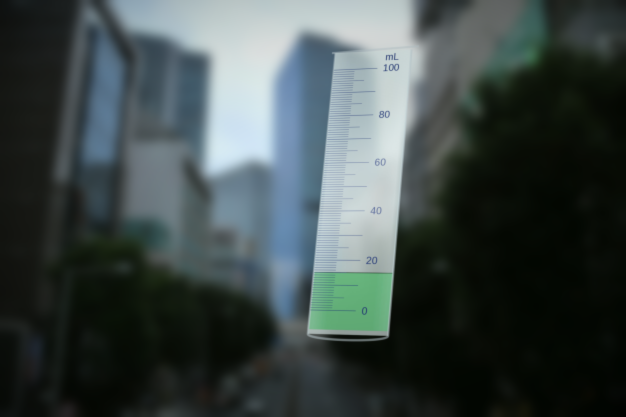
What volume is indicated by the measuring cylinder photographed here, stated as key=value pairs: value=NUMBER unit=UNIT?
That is value=15 unit=mL
